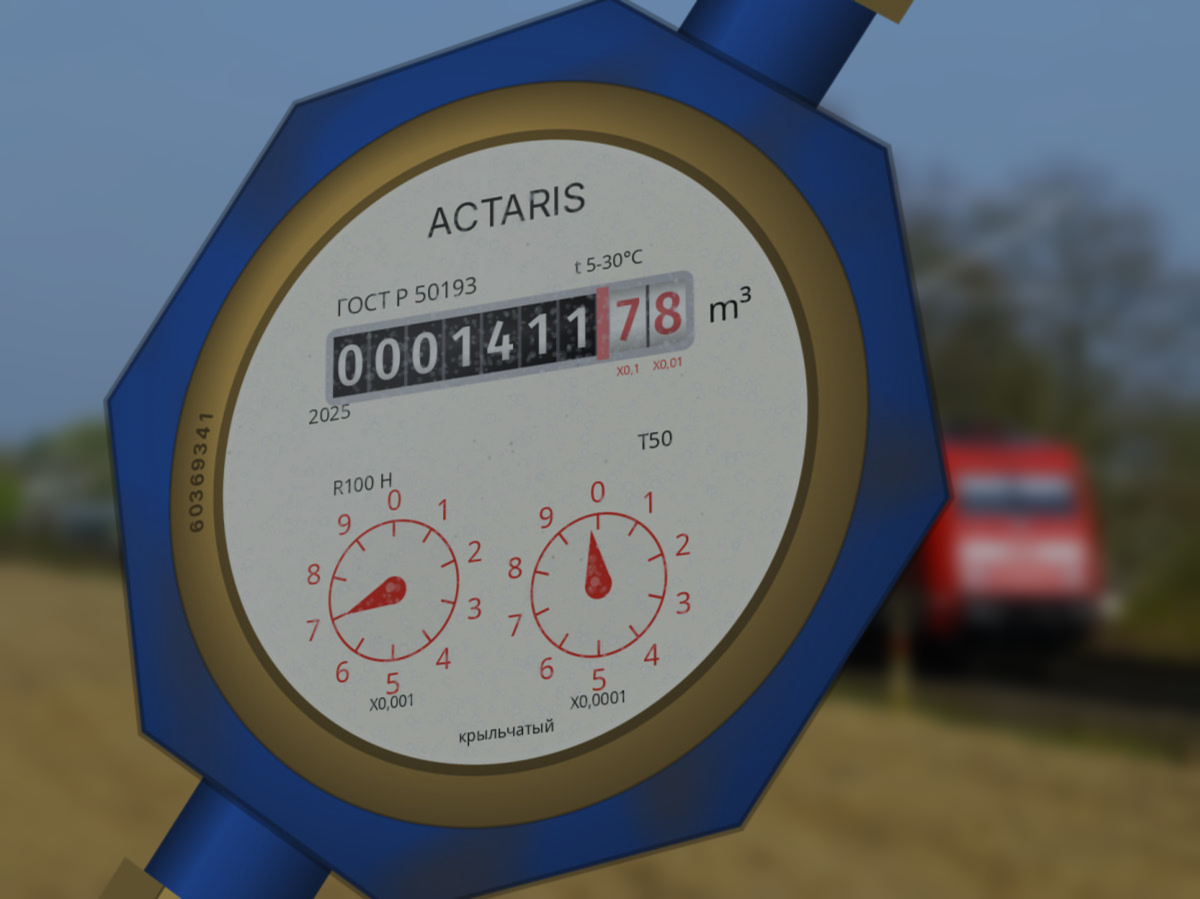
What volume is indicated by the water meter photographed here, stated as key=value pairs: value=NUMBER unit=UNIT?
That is value=1411.7869 unit=m³
